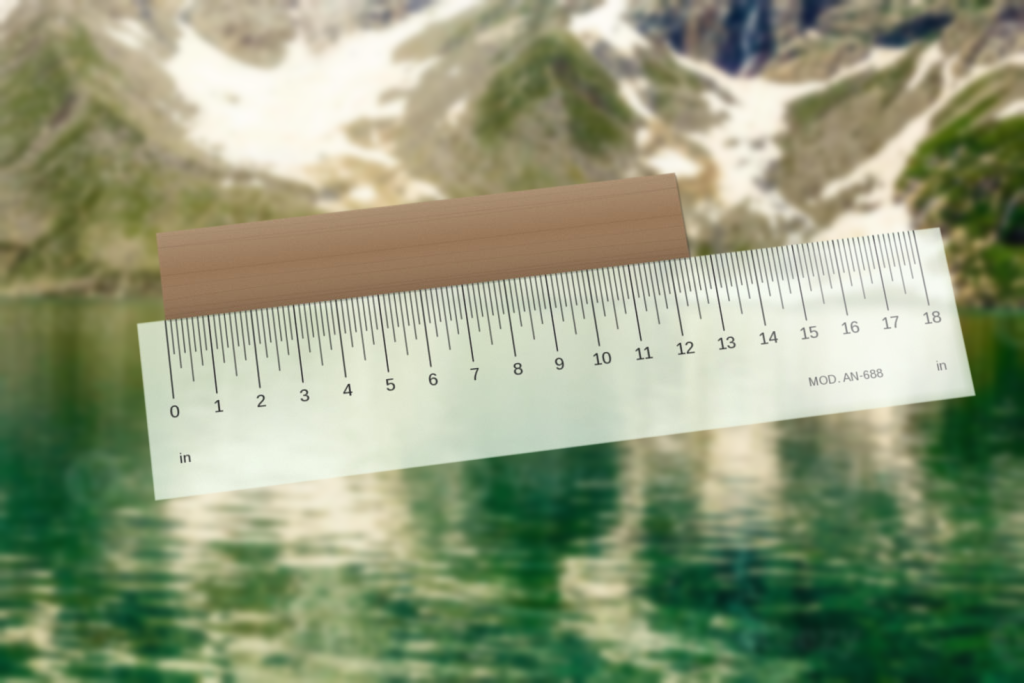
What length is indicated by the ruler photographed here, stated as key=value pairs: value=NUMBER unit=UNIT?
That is value=12.5 unit=in
